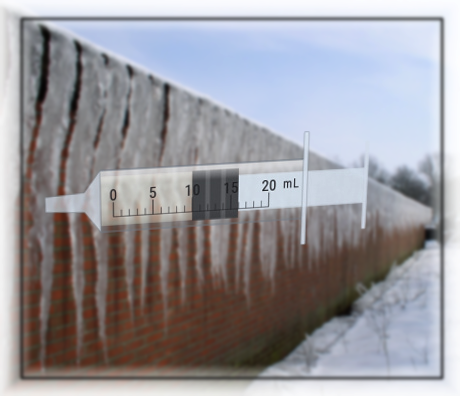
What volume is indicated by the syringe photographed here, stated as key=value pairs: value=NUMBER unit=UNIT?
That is value=10 unit=mL
